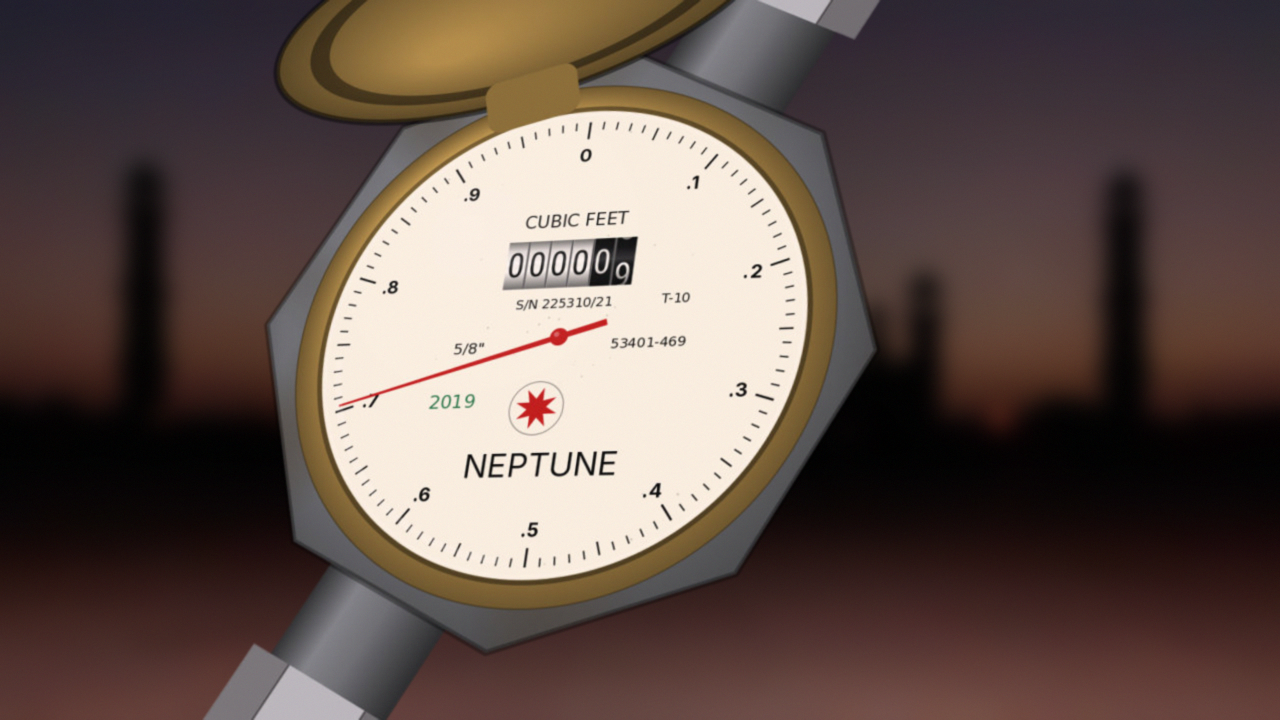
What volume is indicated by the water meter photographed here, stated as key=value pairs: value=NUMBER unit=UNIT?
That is value=8.70 unit=ft³
